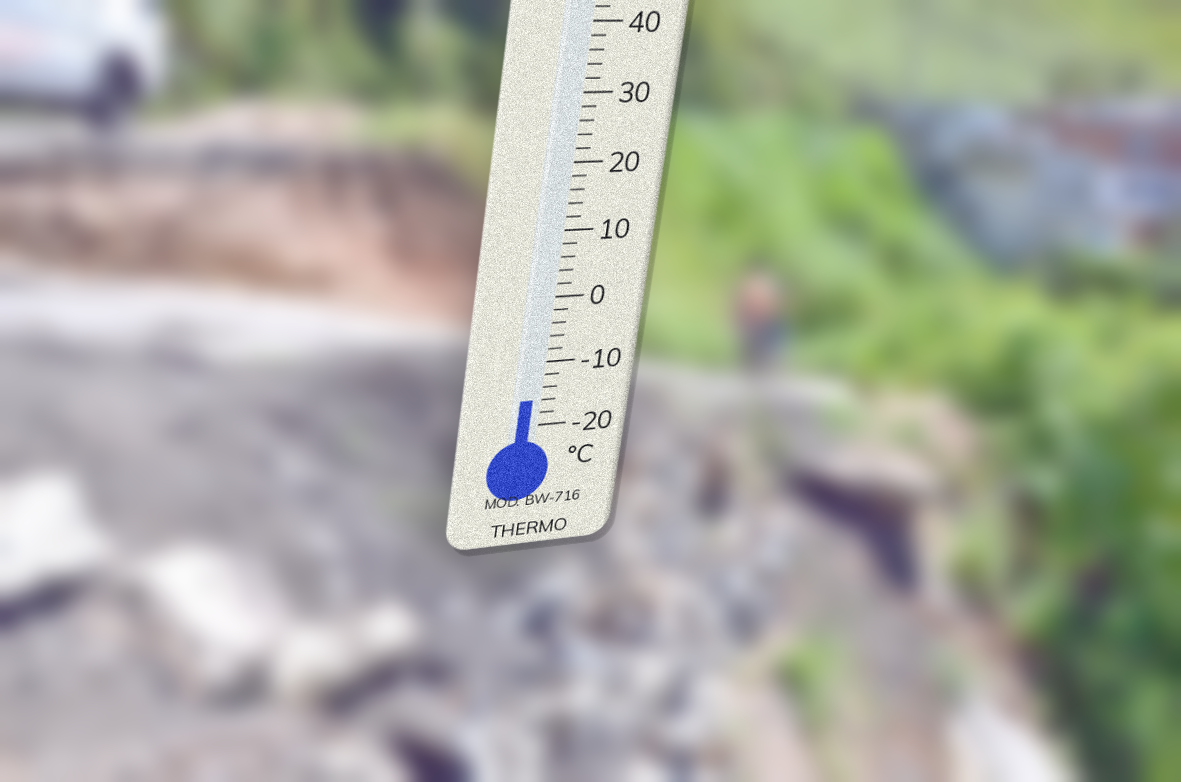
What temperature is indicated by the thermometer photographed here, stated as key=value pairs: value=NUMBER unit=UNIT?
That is value=-16 unit=°C
